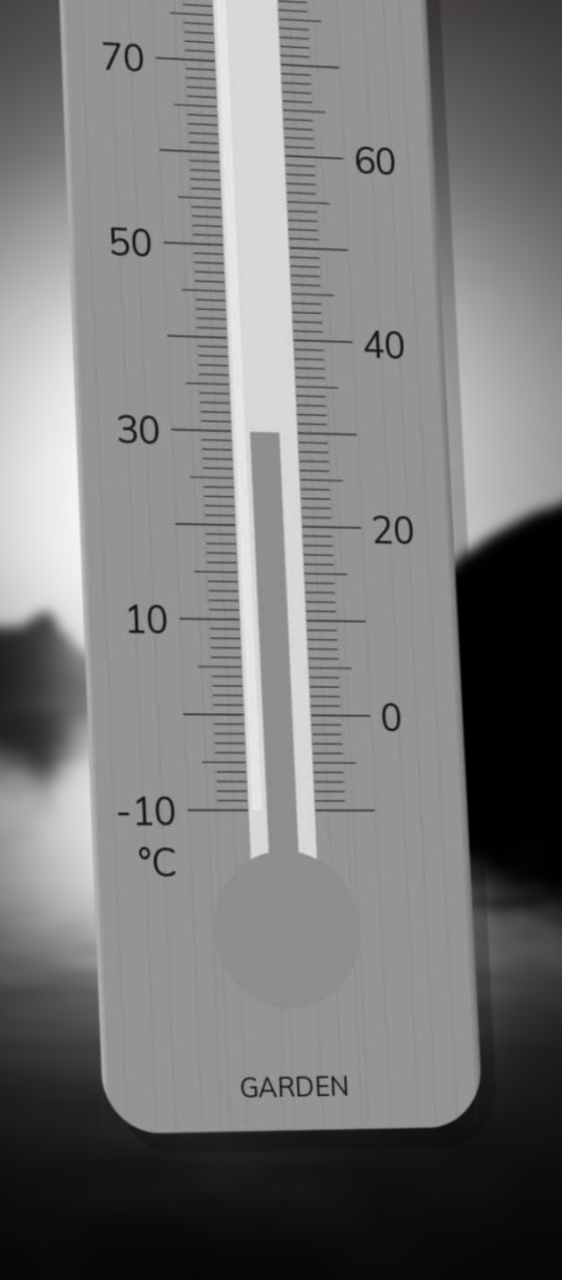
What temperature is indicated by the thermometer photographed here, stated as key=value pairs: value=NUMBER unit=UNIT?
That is value=30 unit=°C
